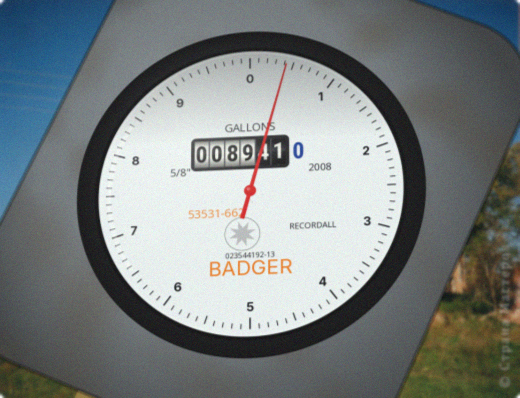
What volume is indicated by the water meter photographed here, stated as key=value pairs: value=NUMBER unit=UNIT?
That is value=89410.4 unit=gal
